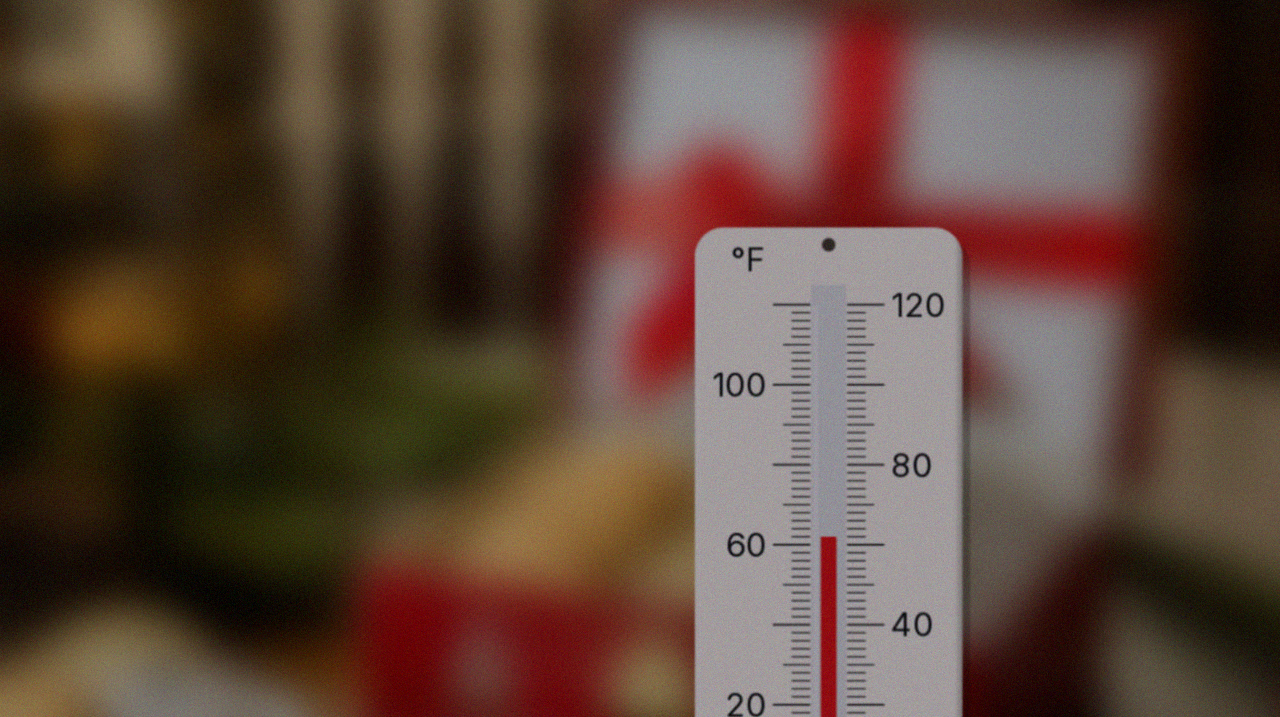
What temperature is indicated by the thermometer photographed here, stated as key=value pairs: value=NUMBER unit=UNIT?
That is value=62 unit=°F
